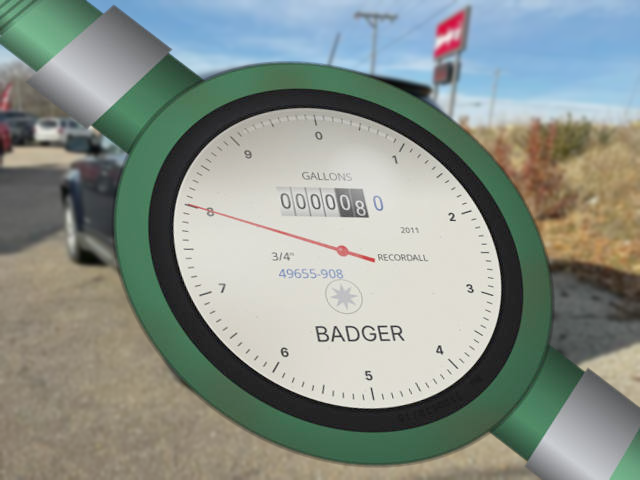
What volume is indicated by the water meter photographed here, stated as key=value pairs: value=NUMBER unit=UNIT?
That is value=78.0 unit=gal
